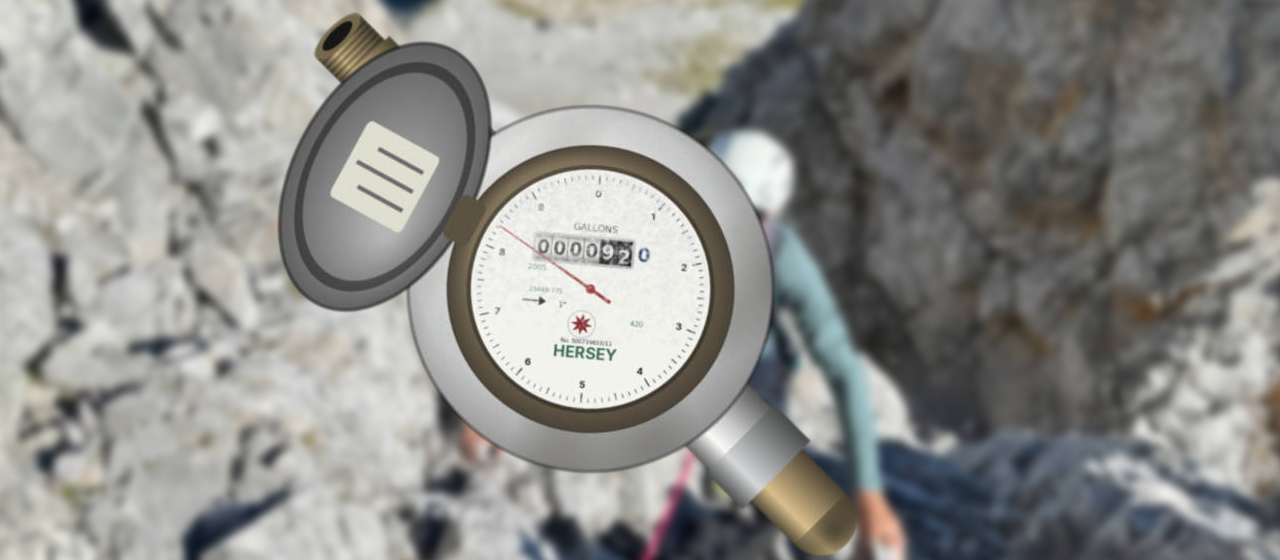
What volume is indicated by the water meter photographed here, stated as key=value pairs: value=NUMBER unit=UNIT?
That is value=918.3 unit=gal
